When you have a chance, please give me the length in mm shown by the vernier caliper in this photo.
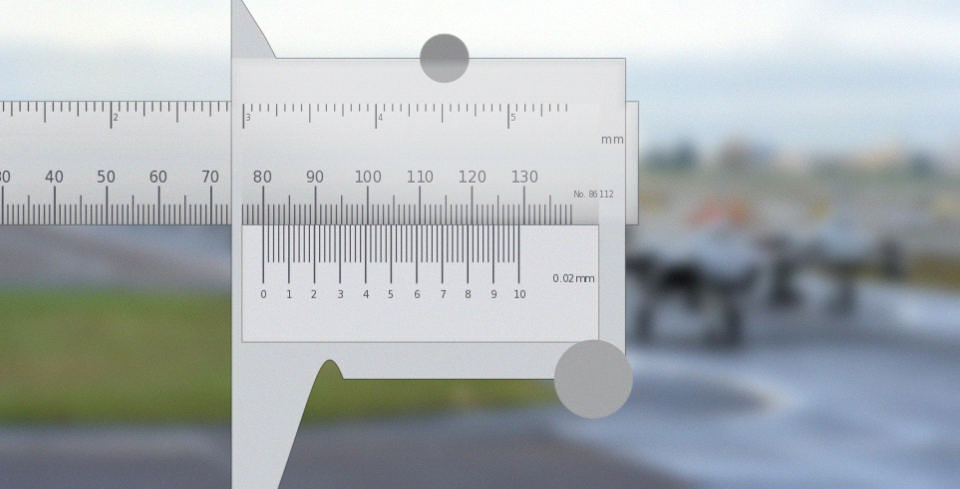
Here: 80.0 mm
